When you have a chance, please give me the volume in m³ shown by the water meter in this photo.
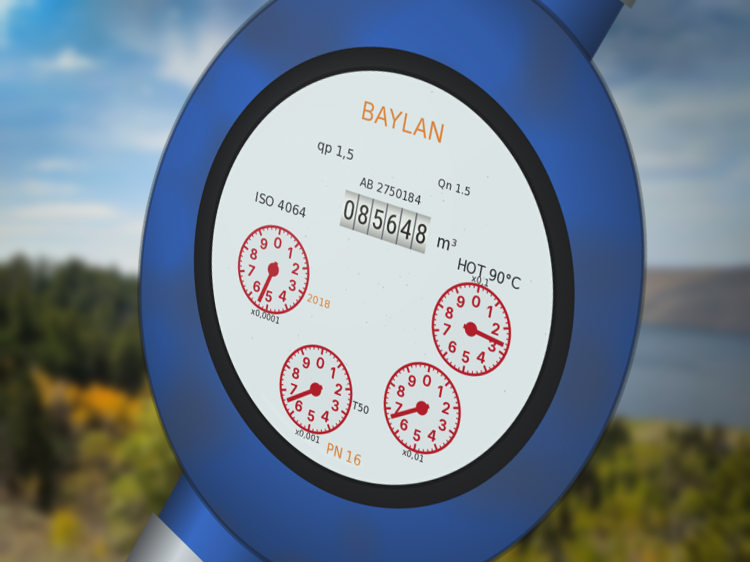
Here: 85648.2665 m³
